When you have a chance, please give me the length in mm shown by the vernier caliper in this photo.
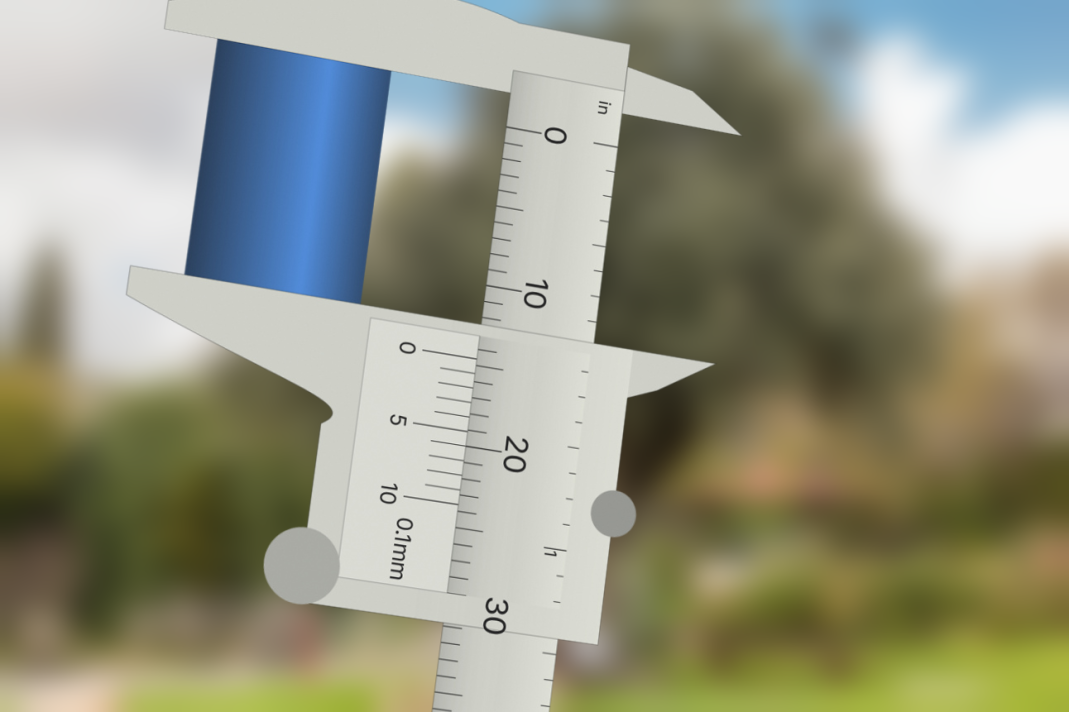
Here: 14.6 mm
